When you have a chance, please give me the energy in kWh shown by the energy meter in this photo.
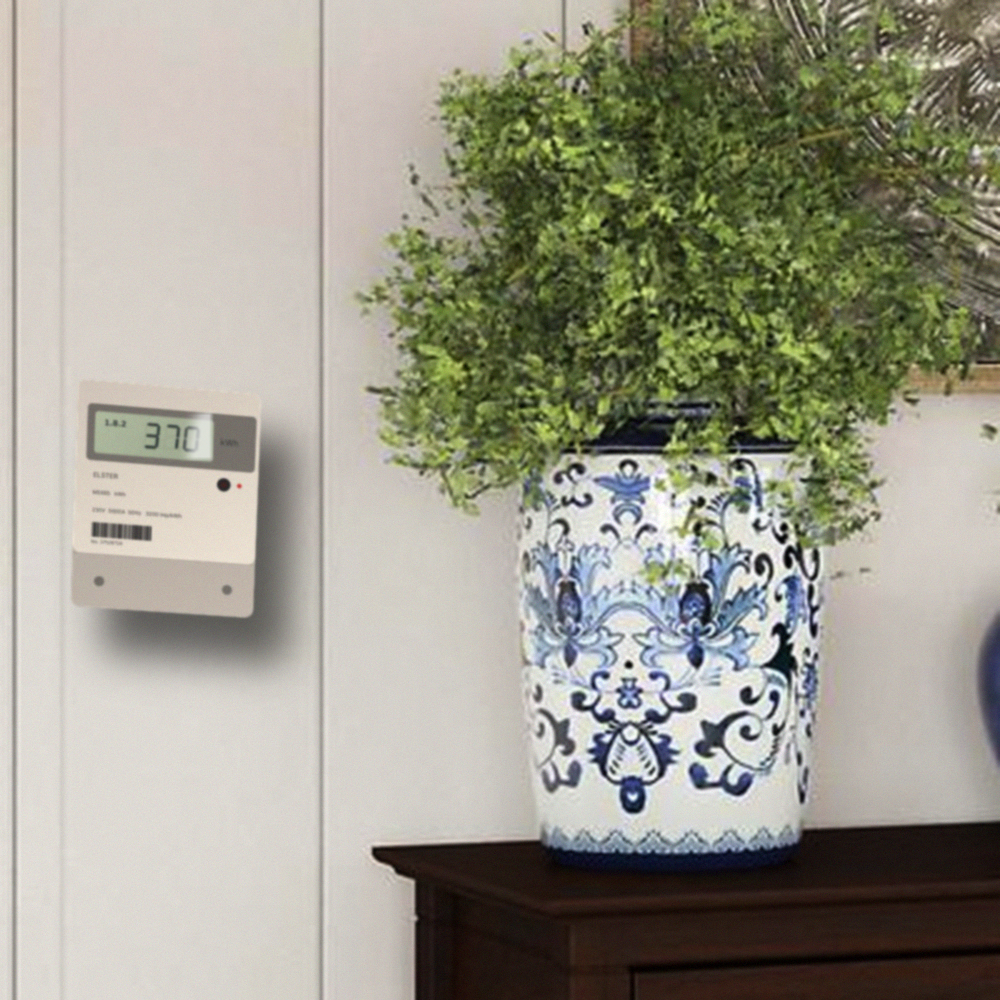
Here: 370 kWh
